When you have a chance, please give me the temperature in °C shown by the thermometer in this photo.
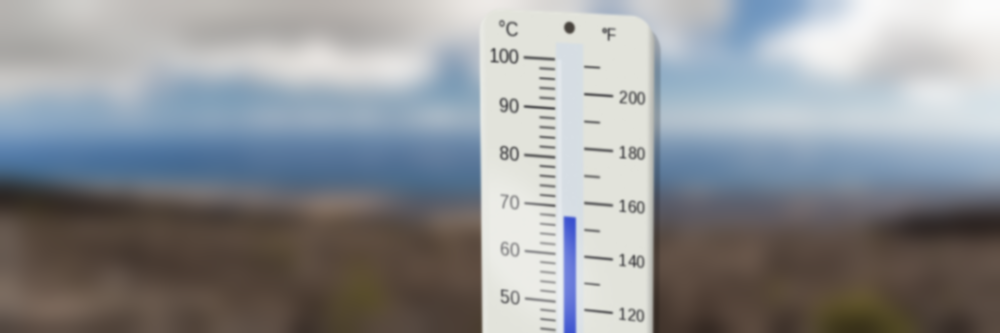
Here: 68 °C
